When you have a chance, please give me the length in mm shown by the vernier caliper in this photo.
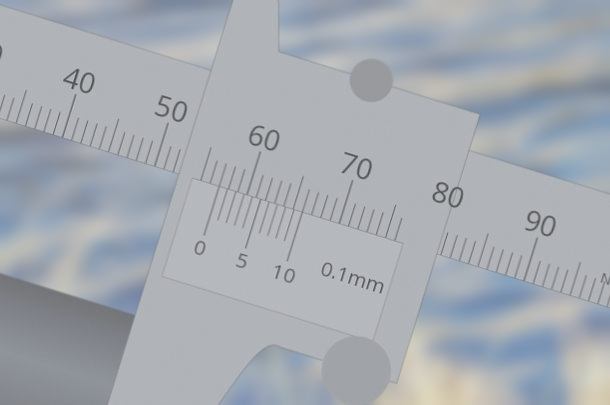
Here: 57.0 mm
